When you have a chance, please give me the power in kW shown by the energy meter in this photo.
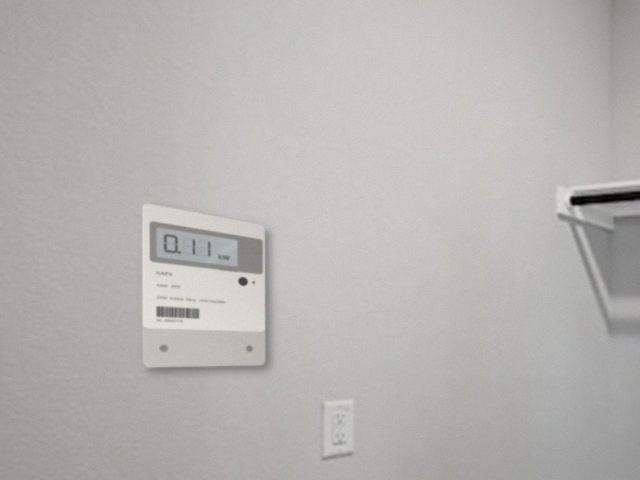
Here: 0.11 kW
